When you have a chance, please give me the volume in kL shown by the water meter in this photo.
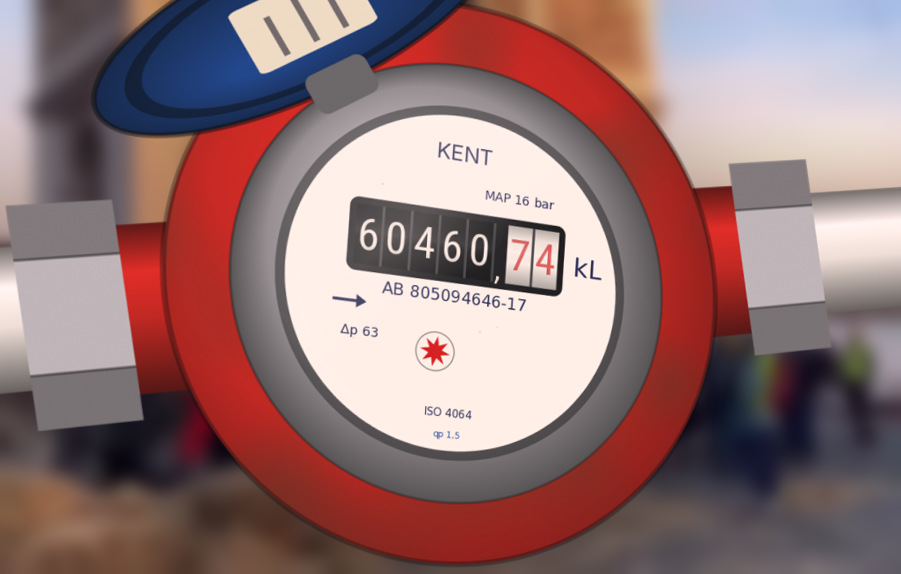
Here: 60460.74 kL
